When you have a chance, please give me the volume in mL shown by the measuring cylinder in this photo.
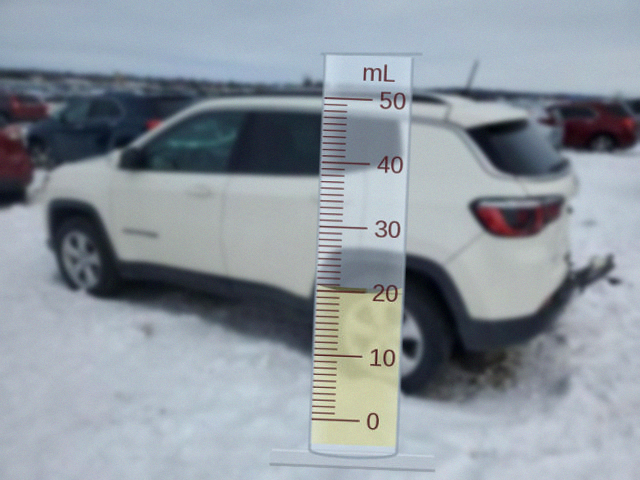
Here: 20 mL
